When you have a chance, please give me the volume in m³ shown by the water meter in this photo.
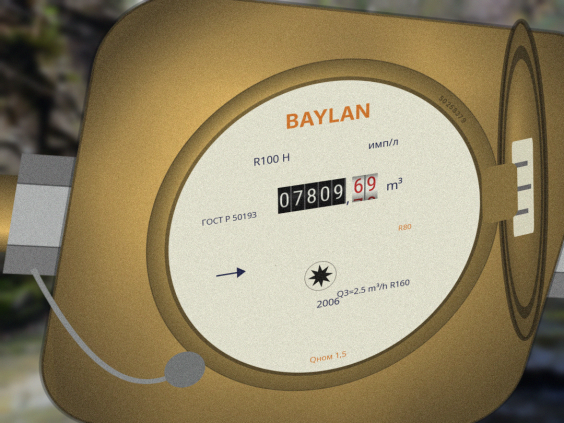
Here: 7809.69 m³
